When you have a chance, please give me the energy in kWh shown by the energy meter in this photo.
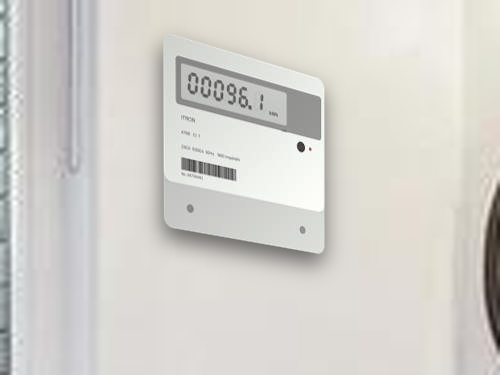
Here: 96.1 kWh
